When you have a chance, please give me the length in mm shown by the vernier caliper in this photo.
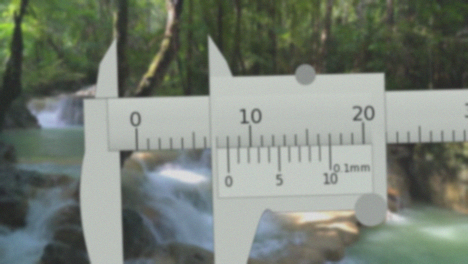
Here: 8.0 mm
